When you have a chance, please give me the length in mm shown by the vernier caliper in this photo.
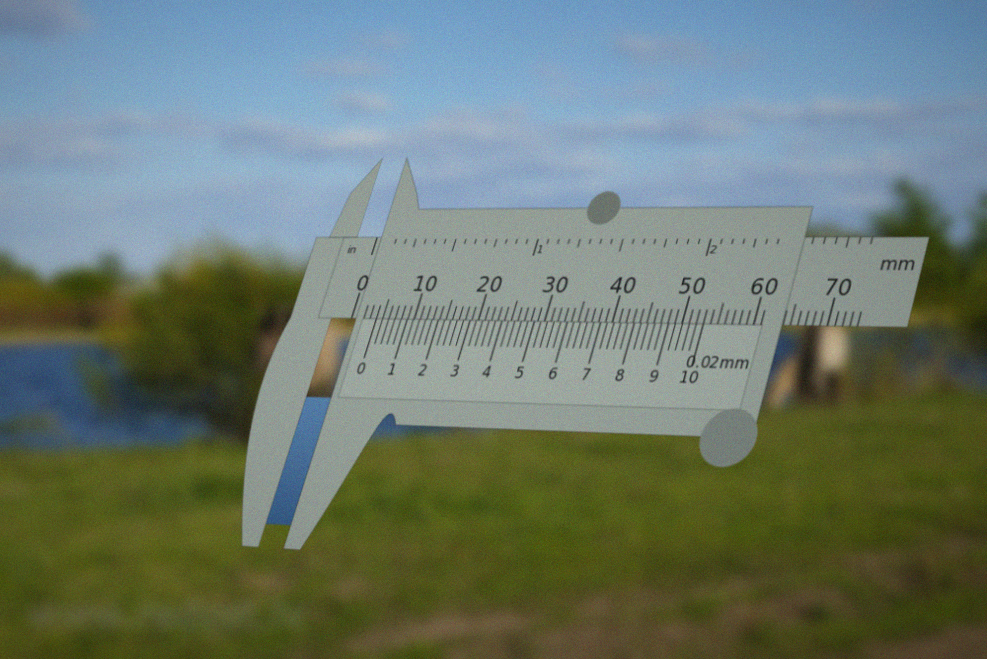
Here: 4.0 mm
